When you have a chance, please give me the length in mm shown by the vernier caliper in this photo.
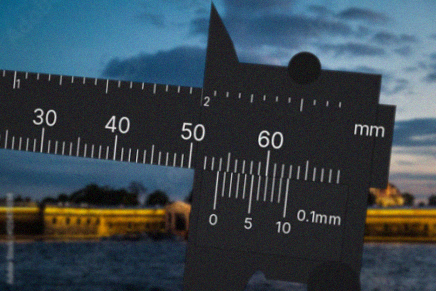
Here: 53.8 mm
